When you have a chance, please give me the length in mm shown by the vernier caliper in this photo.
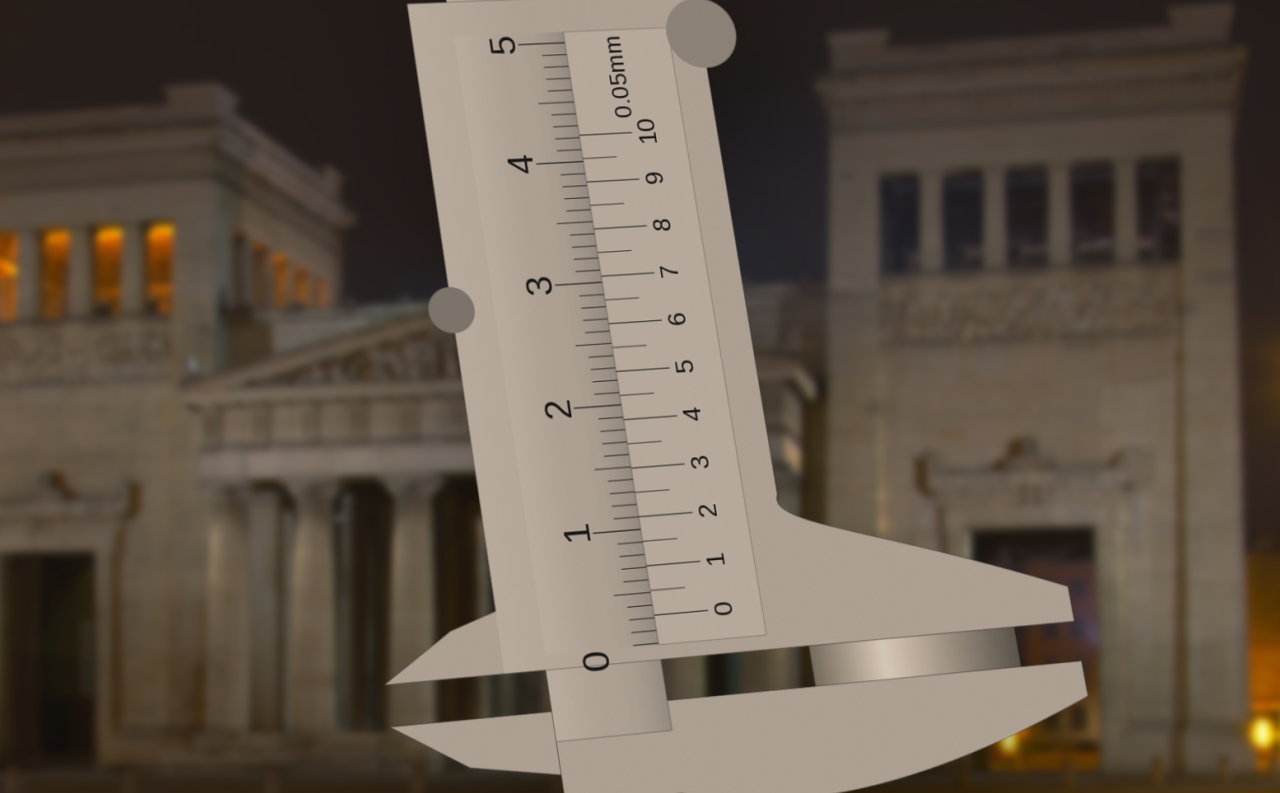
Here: 3.2 mm
